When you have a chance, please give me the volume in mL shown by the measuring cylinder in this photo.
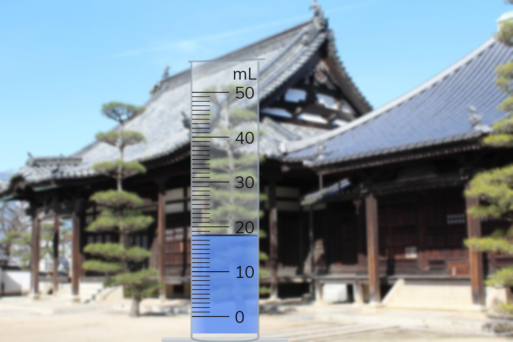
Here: 18 mL
